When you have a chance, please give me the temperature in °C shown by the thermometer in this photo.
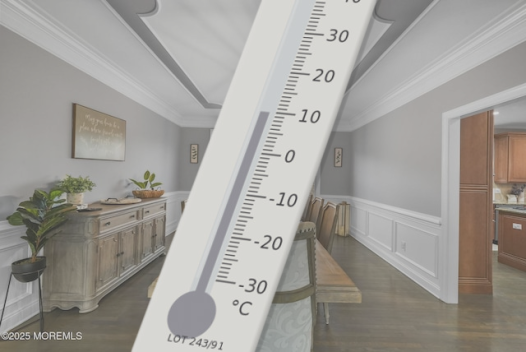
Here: 10 °C
